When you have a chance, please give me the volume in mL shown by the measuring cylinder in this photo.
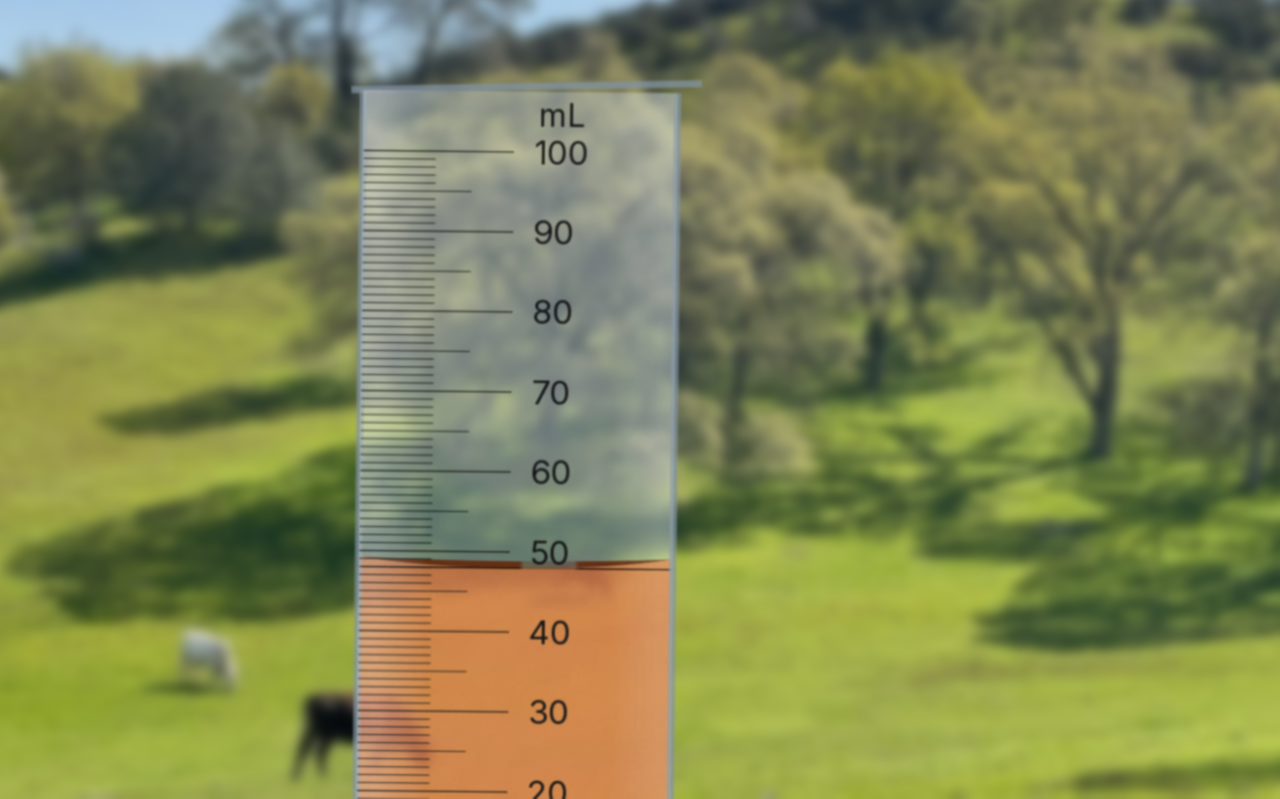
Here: 48 mL
